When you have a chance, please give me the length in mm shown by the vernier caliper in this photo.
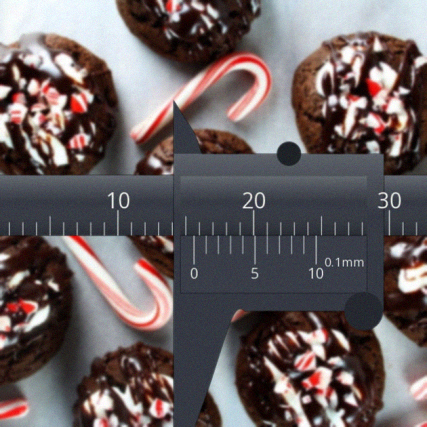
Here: 15.6 mm
